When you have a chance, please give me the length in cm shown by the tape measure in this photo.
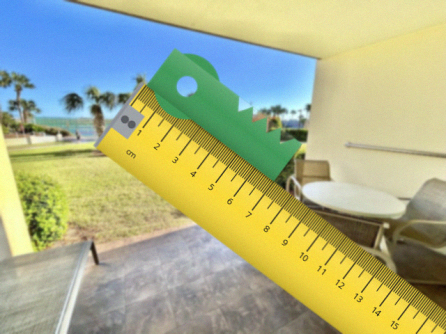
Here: 7 cm
